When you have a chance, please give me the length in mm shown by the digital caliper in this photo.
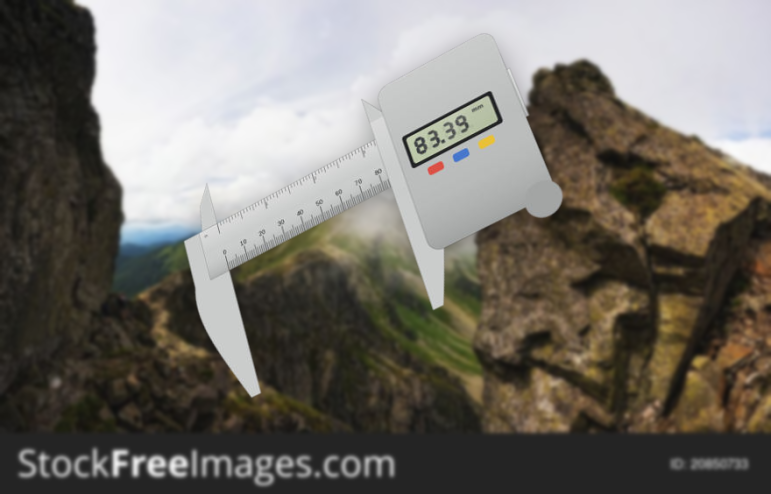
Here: 83.39 mm
